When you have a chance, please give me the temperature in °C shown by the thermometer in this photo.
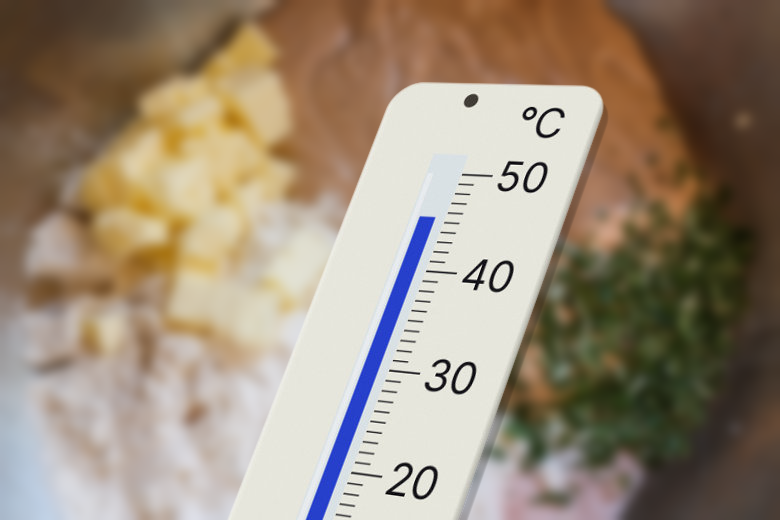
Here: 45.5 °C
